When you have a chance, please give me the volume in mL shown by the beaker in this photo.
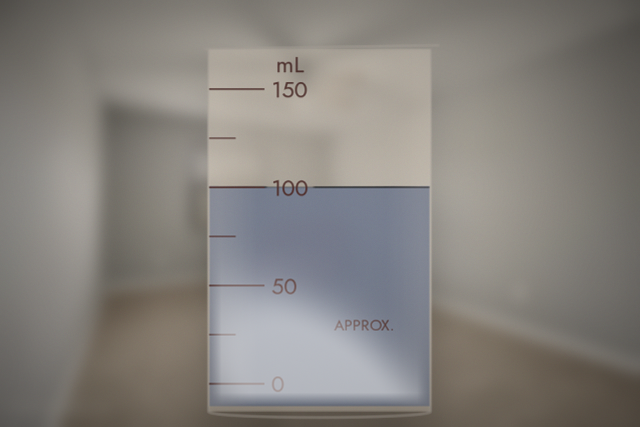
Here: 100 mL
